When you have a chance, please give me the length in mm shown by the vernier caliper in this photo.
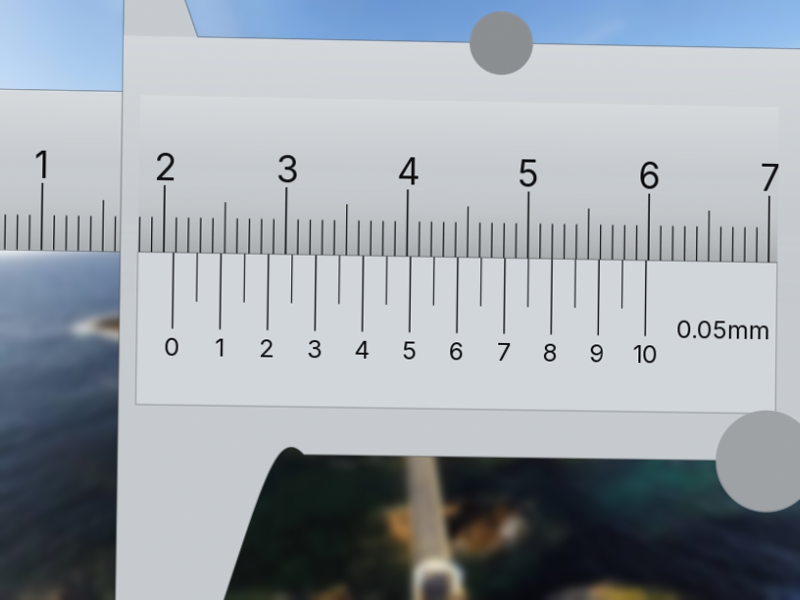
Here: 20.8 mm
